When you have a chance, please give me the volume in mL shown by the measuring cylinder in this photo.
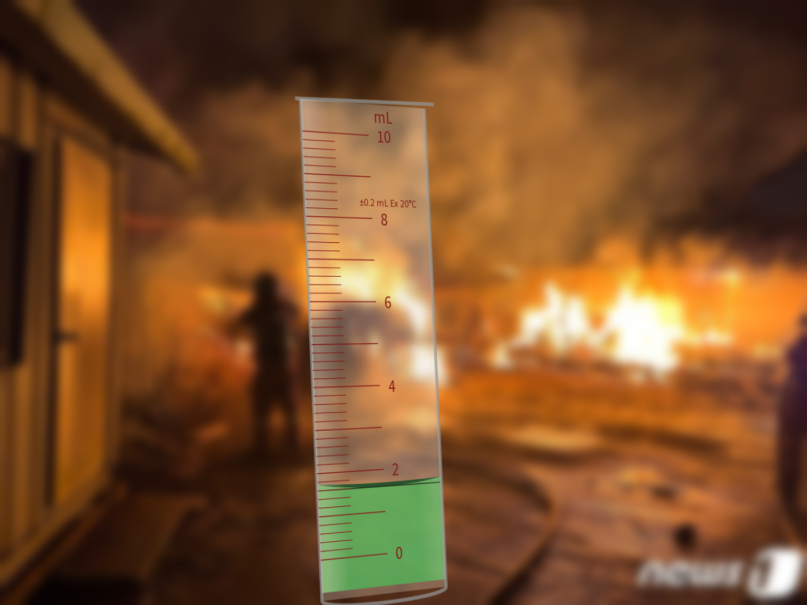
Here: 1.6 mL
